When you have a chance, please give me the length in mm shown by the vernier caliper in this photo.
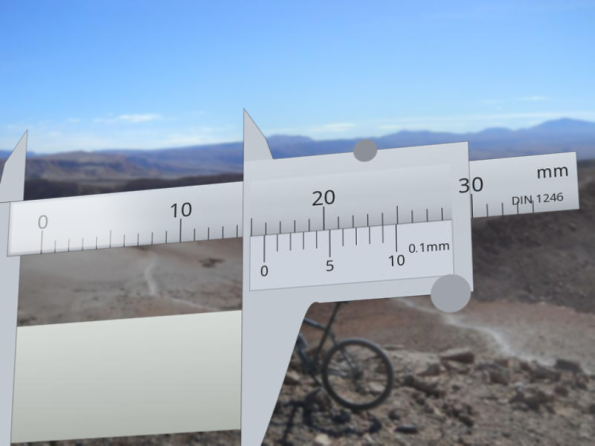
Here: 15.9 mm
